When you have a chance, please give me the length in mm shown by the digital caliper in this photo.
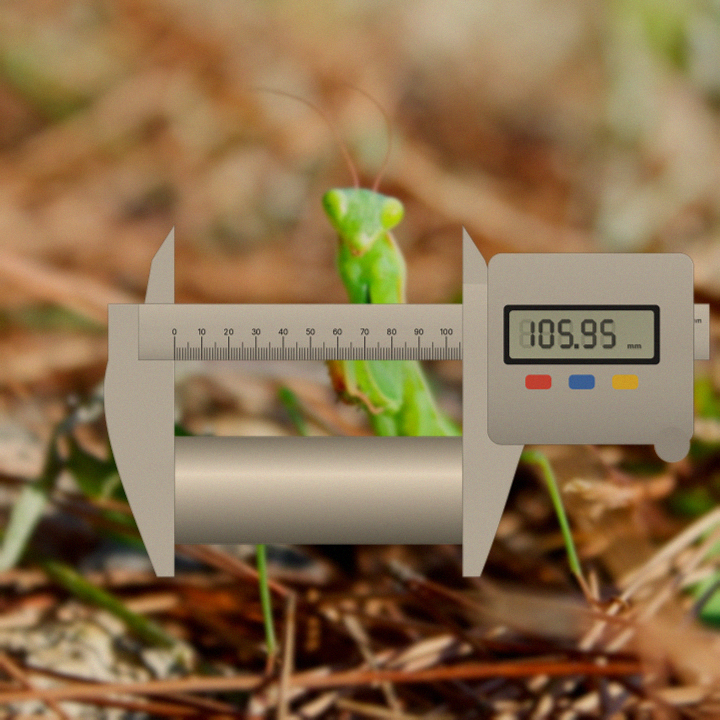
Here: 105.95 mm
